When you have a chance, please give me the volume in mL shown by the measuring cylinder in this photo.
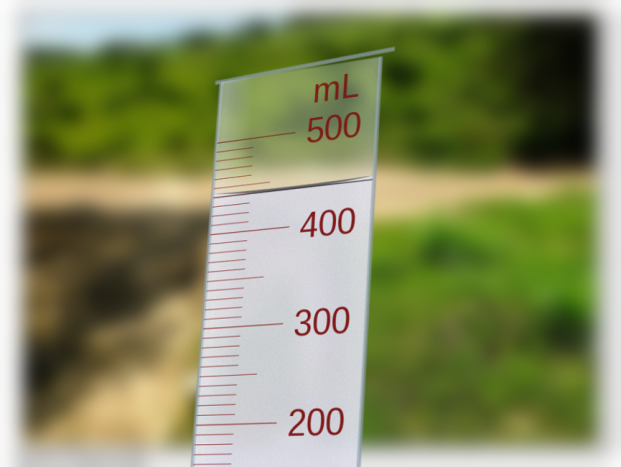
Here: 440 mL
